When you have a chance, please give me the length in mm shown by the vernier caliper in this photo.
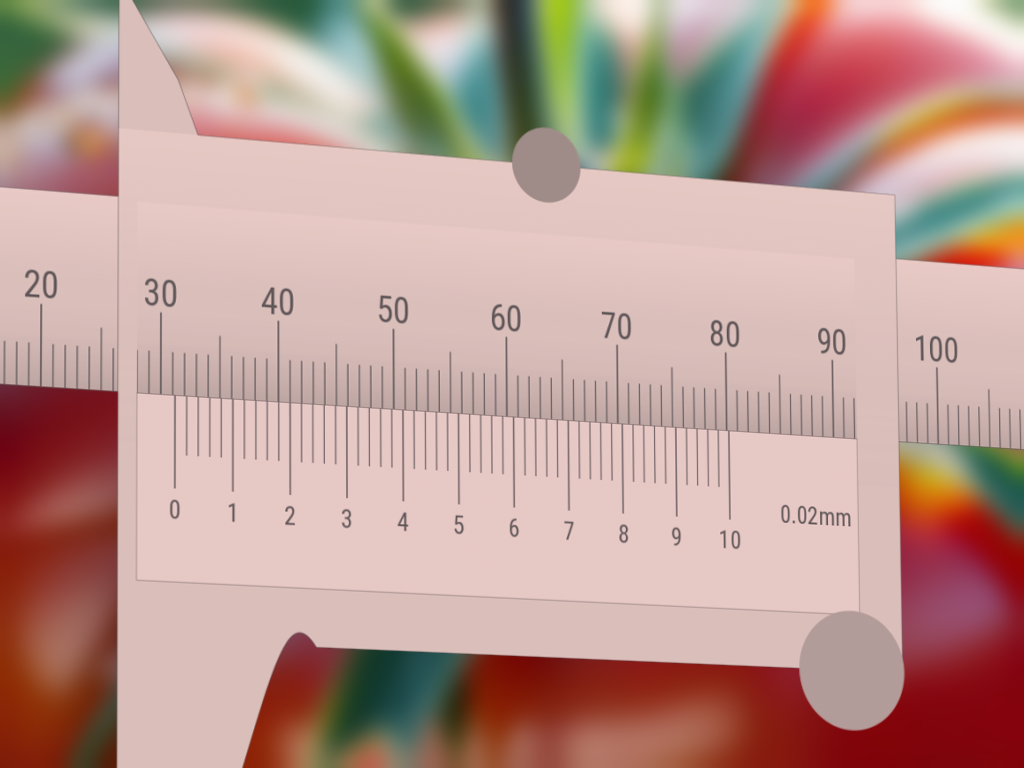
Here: 31.2 mm
